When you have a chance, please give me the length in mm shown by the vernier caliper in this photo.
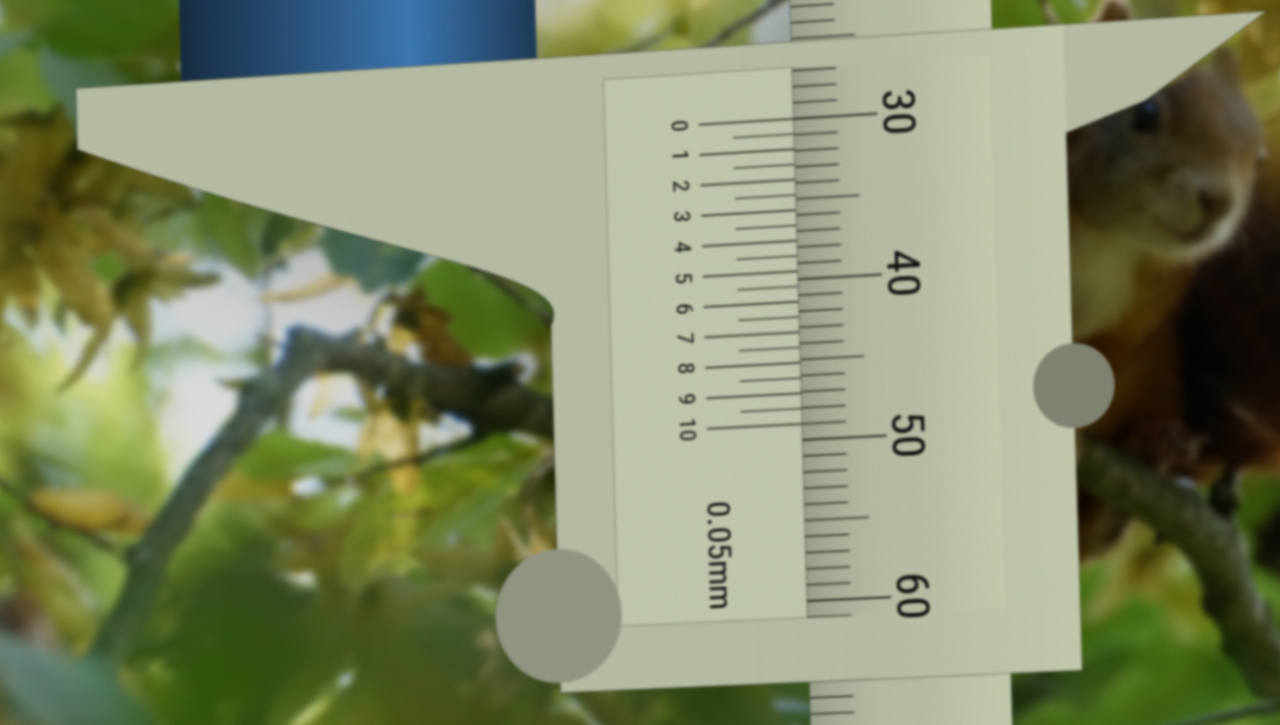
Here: 30.0 mm
